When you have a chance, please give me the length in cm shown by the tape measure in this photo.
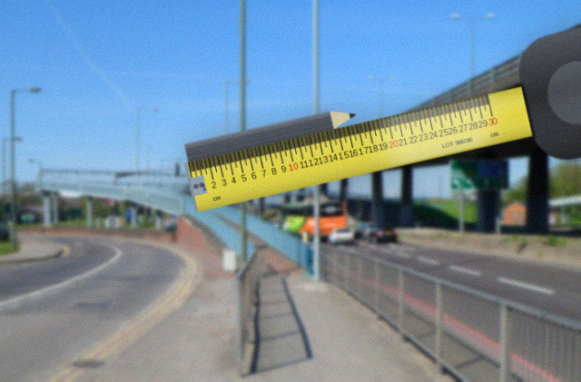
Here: 17 cm
